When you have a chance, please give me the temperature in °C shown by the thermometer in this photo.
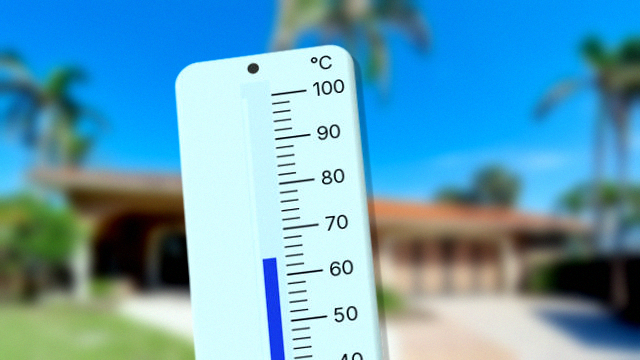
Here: 64 °C
